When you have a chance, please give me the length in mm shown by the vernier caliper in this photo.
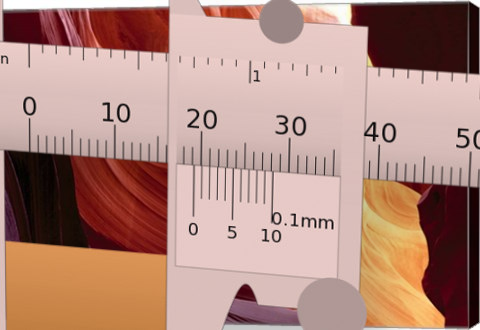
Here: 19.2 mm
